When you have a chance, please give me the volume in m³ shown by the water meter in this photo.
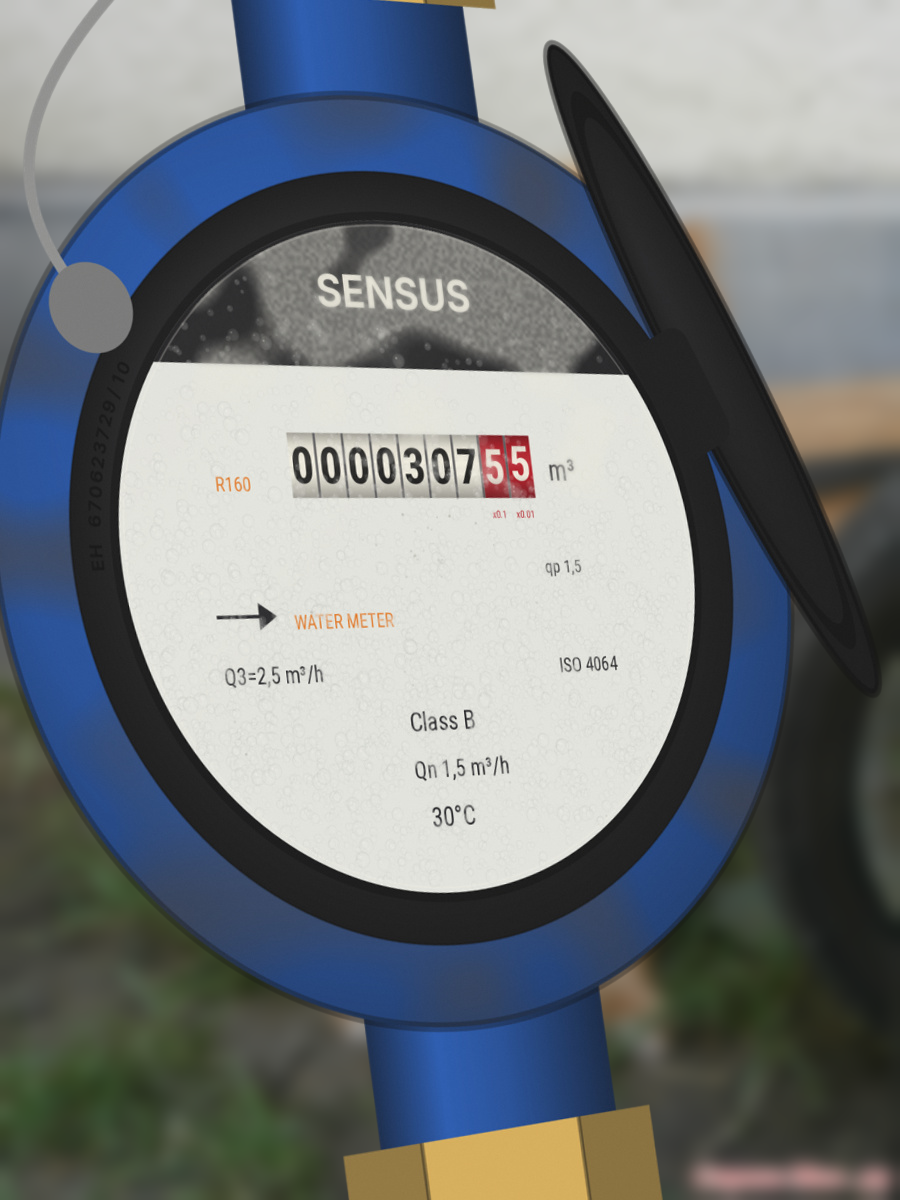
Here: 307.55 m³
